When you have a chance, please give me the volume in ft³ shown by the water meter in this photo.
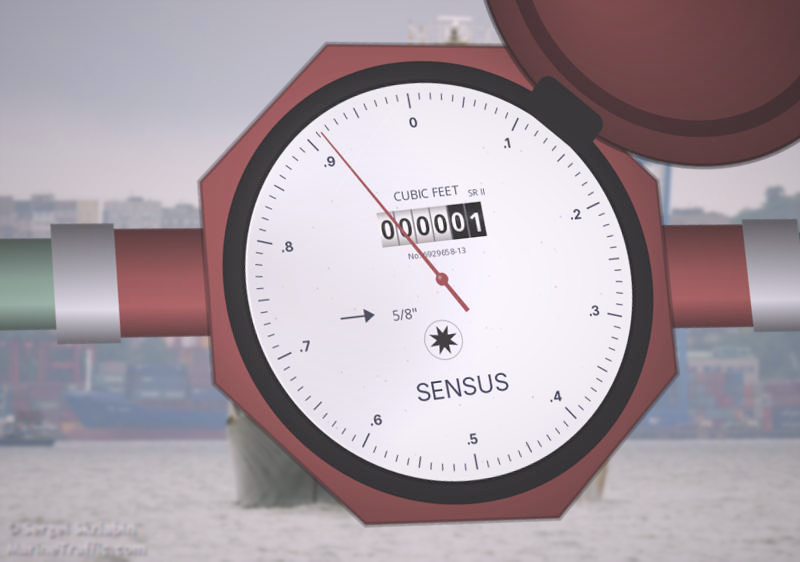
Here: 0.91 ft³
